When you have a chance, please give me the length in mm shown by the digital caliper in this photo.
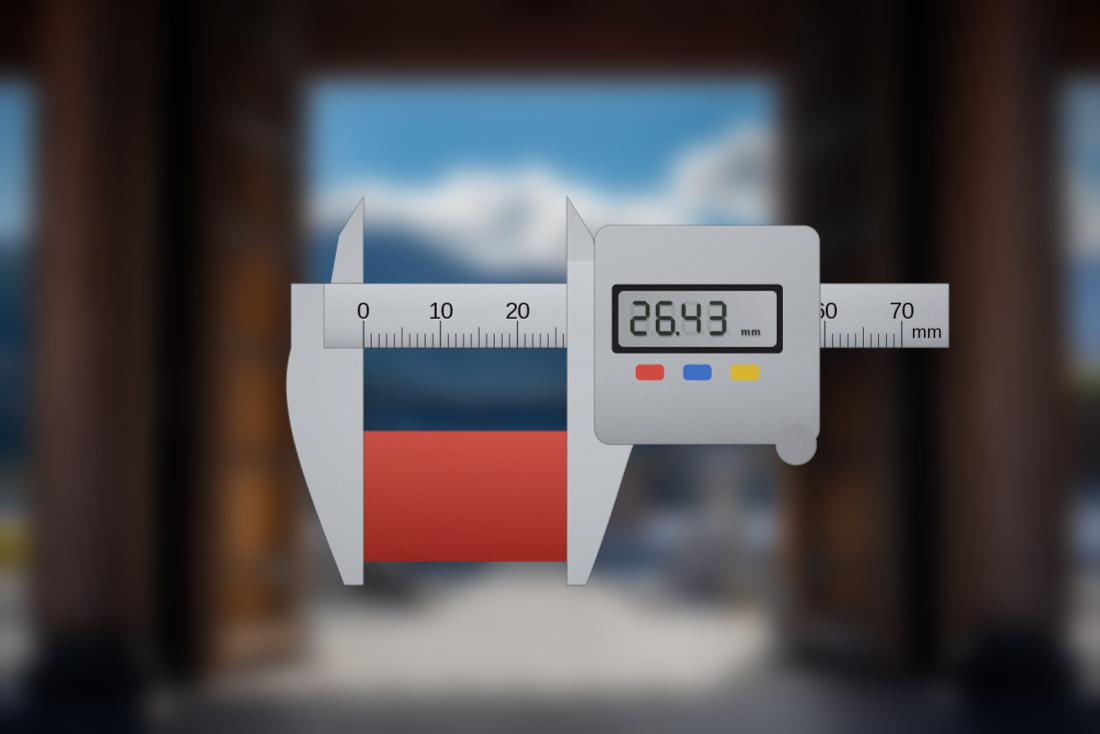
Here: 26.43 mm
